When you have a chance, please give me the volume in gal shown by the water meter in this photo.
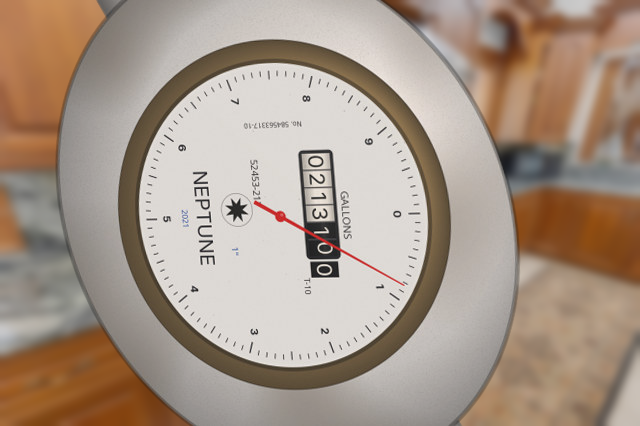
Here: 213100.8 gal
